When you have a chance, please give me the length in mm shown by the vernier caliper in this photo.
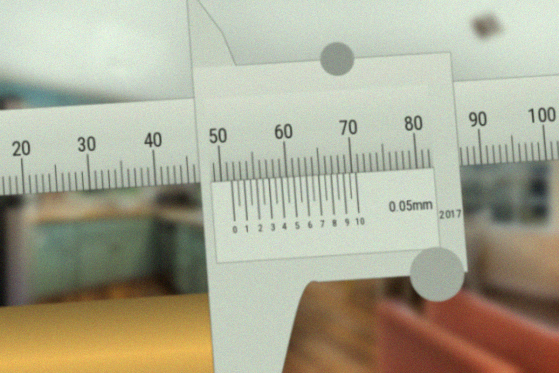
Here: 51.6 mm
